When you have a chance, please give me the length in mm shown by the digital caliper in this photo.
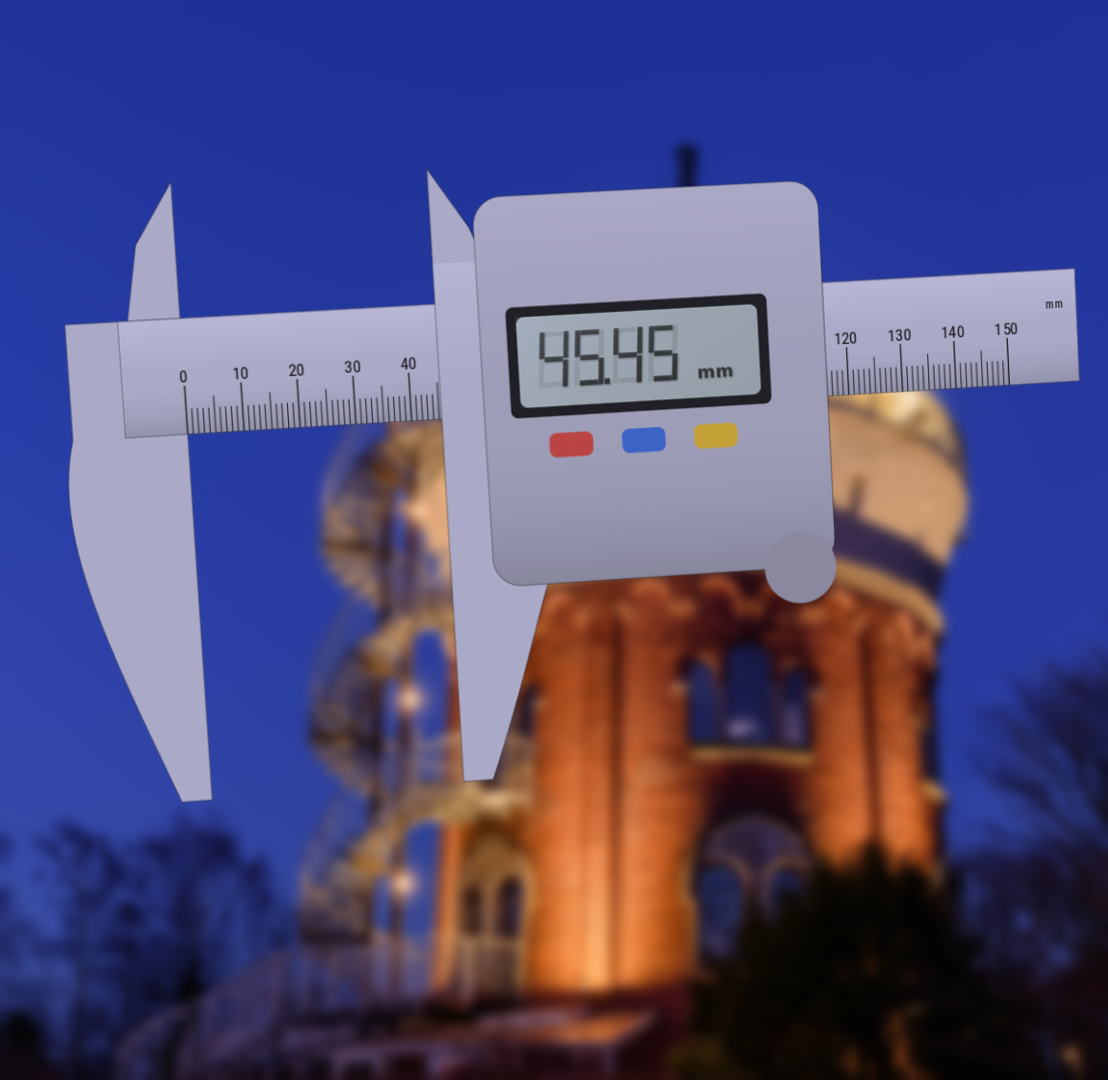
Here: 45.45 mm
